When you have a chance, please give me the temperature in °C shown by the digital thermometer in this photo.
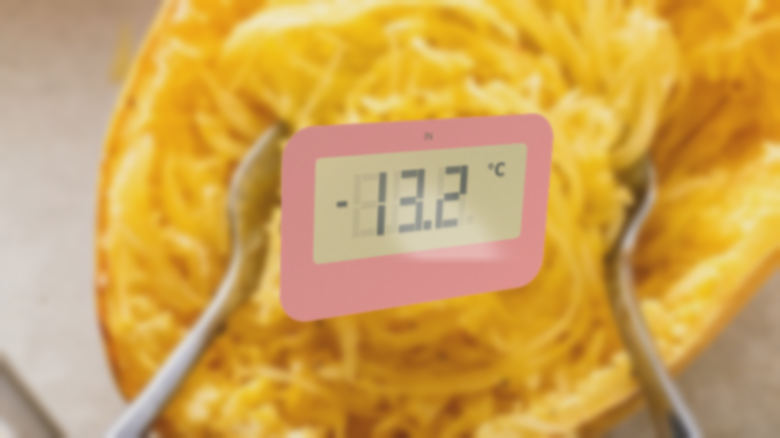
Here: -13.2 °C
